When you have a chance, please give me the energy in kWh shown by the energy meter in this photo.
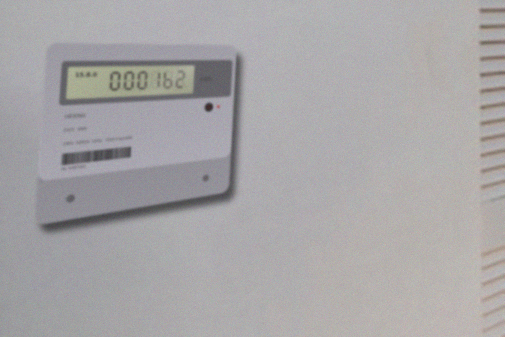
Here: 162 kWh
